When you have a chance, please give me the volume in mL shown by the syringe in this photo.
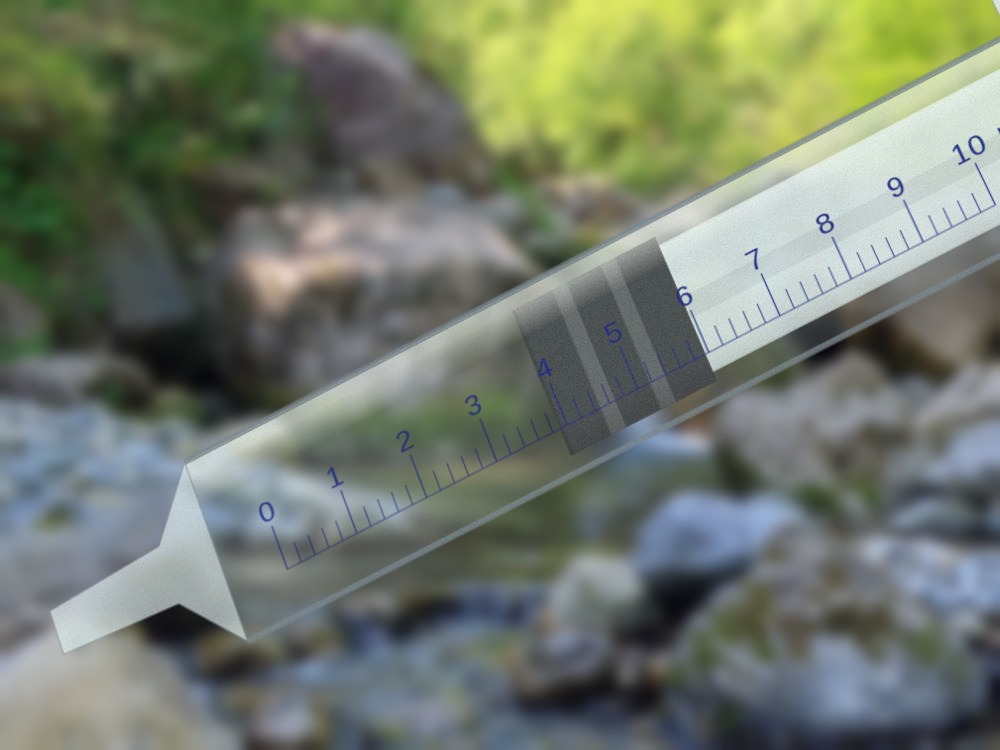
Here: 3.9 mL
